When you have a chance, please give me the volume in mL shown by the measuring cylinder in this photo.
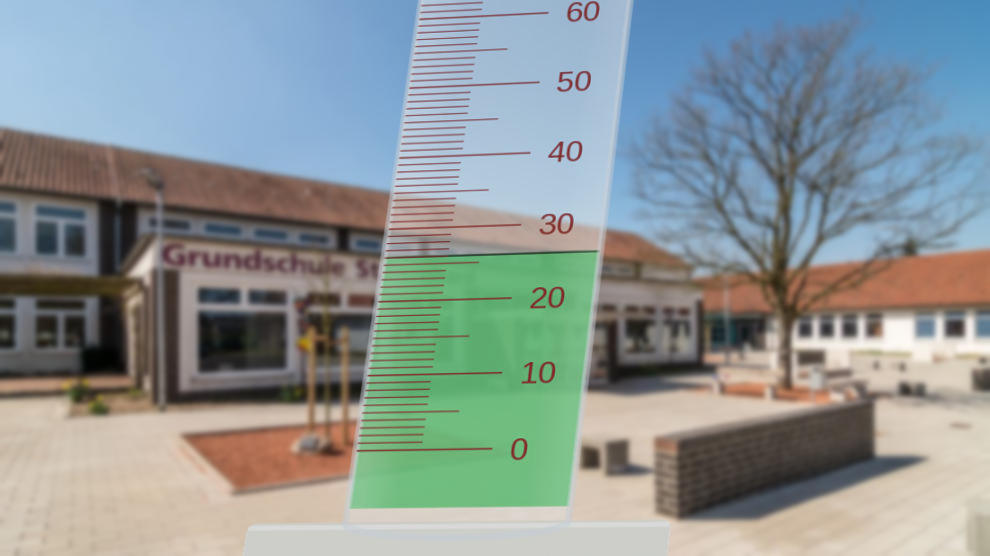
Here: 26 mL
